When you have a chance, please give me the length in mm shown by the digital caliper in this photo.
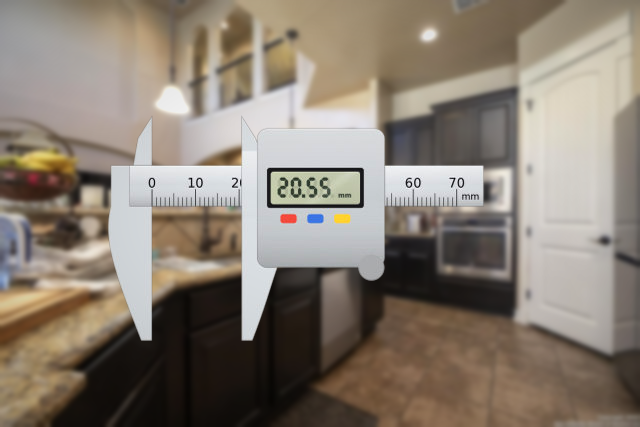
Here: 20.55 mm
